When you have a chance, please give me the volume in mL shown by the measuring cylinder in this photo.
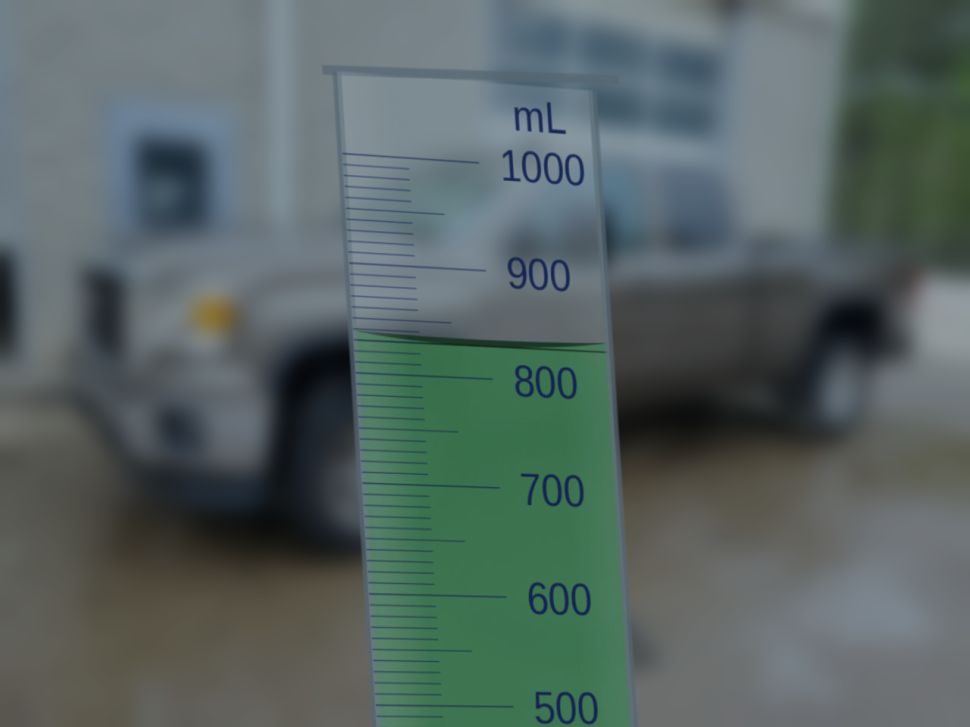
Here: 830 mL
